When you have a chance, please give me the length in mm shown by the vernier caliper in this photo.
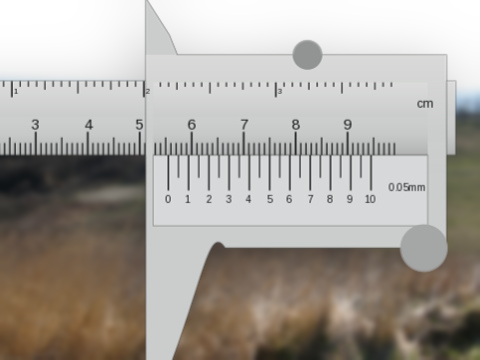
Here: 55.5 mm
